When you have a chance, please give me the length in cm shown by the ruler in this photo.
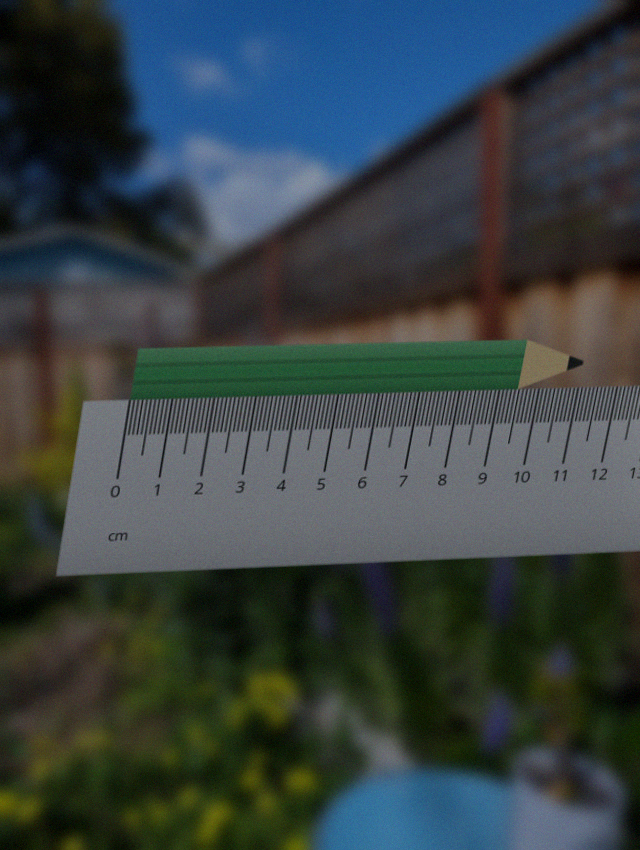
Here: 11 cm
